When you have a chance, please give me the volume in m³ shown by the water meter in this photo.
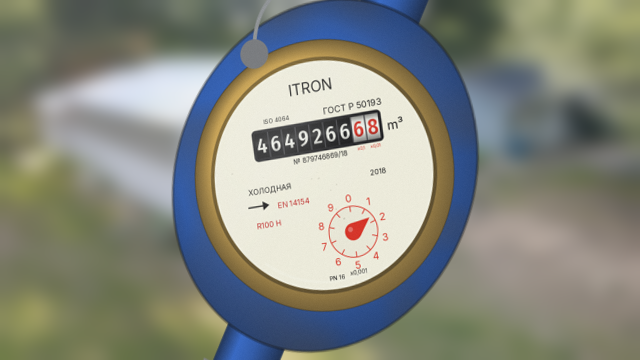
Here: 4649266.681 m³
